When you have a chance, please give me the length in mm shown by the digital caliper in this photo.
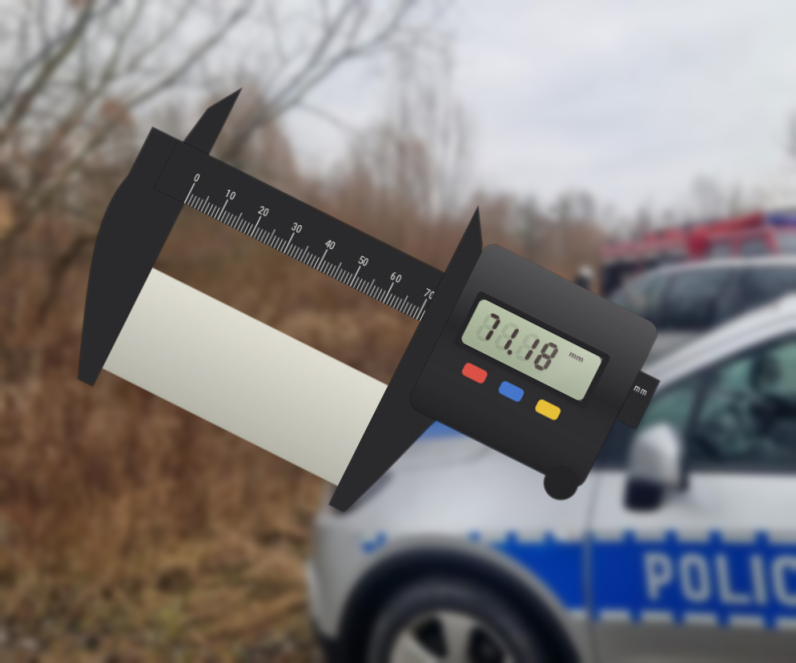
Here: 71.18 mm
